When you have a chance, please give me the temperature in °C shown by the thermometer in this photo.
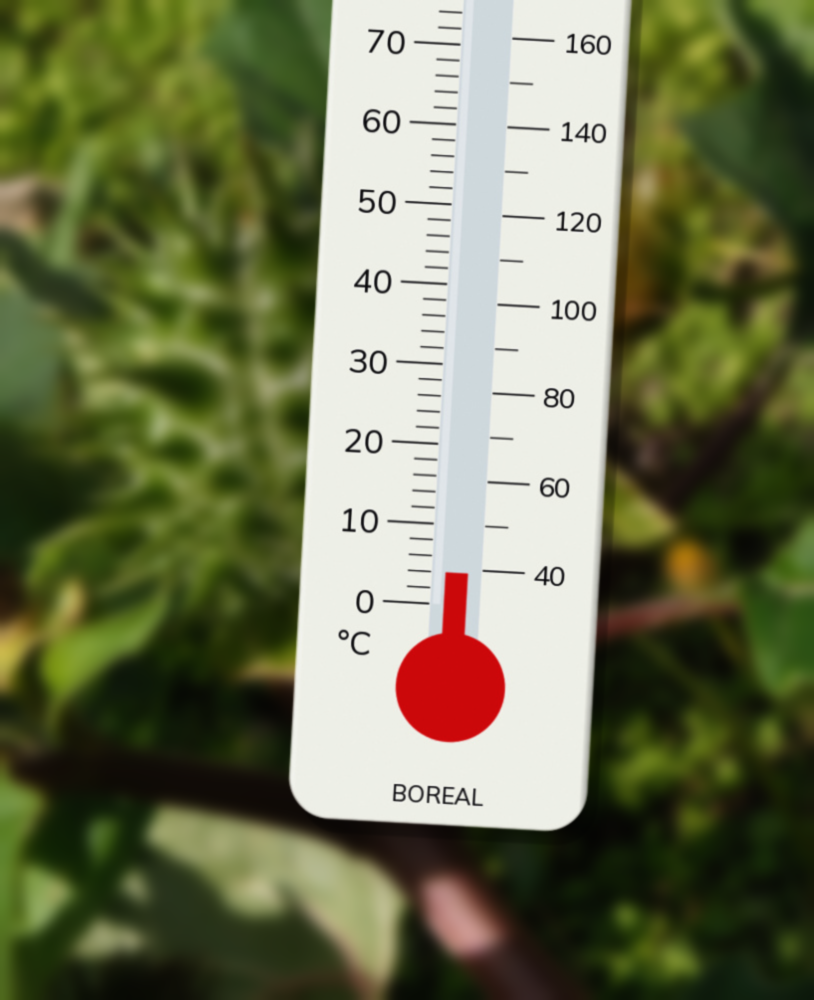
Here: 4 °C
